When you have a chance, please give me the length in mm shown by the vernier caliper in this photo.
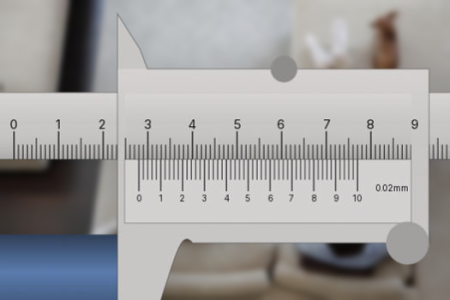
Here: 28.0 mm
